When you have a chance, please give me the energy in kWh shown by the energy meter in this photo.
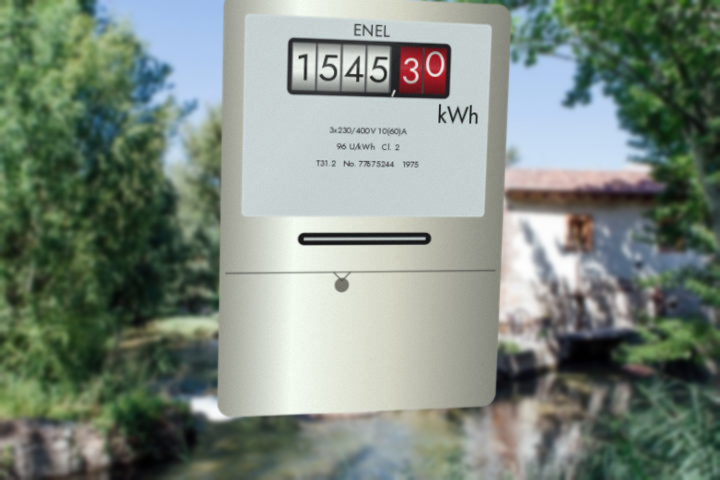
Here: 1545.30 kWh
